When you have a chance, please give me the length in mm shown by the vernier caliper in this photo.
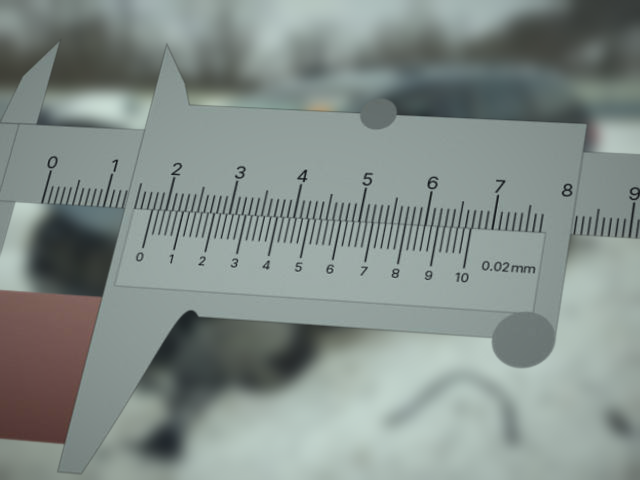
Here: 17.8 mm
